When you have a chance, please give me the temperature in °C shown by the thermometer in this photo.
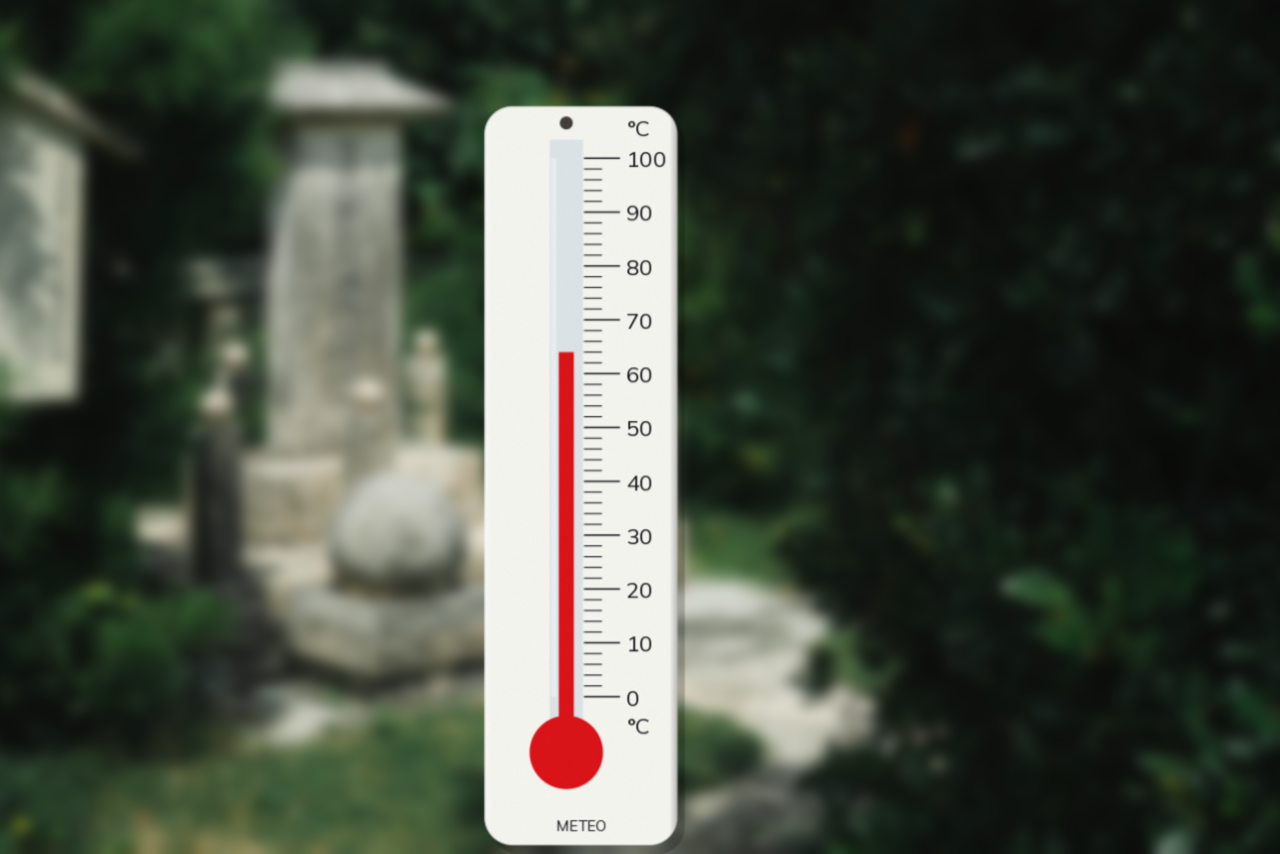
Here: 64 °C
